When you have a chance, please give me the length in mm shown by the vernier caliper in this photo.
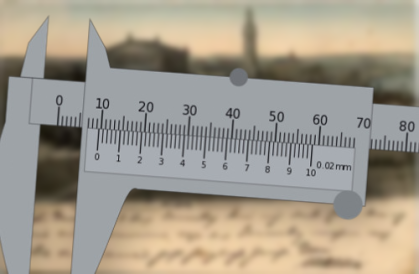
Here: 9.5 mm
